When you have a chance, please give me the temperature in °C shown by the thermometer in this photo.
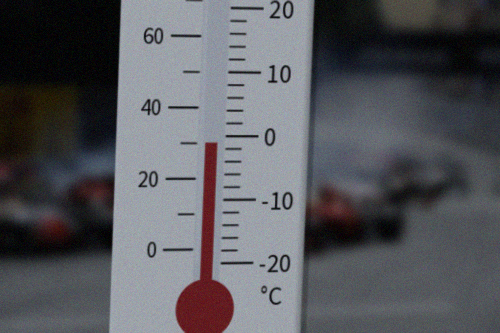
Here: -1 °C
